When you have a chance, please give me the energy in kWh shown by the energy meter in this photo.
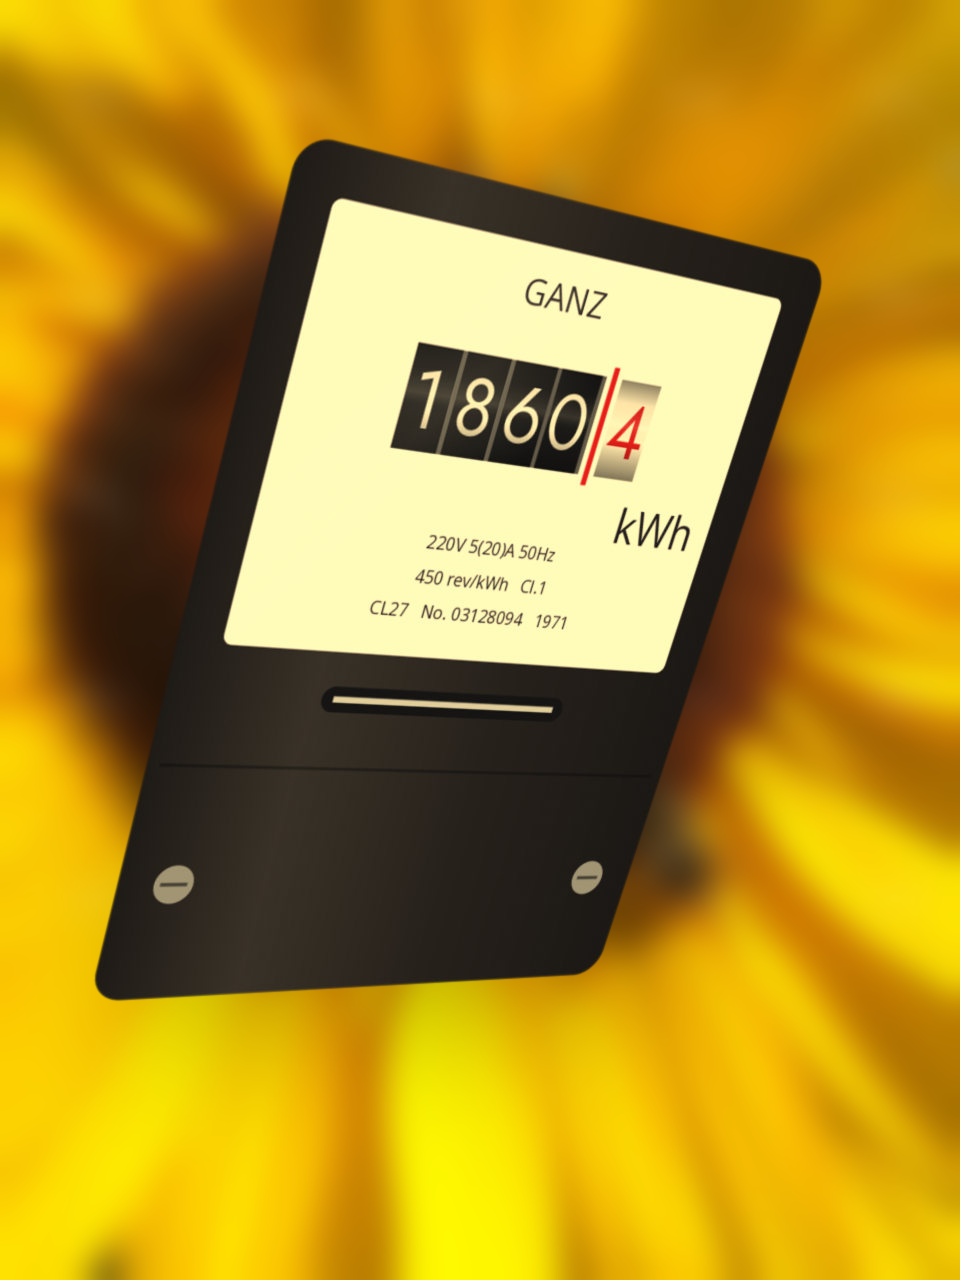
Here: 1860.4 kWh
